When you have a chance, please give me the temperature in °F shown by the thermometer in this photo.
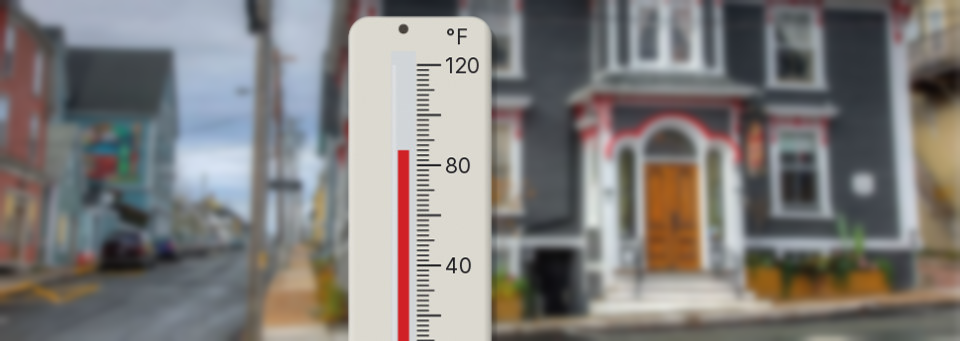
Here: 86 °F
